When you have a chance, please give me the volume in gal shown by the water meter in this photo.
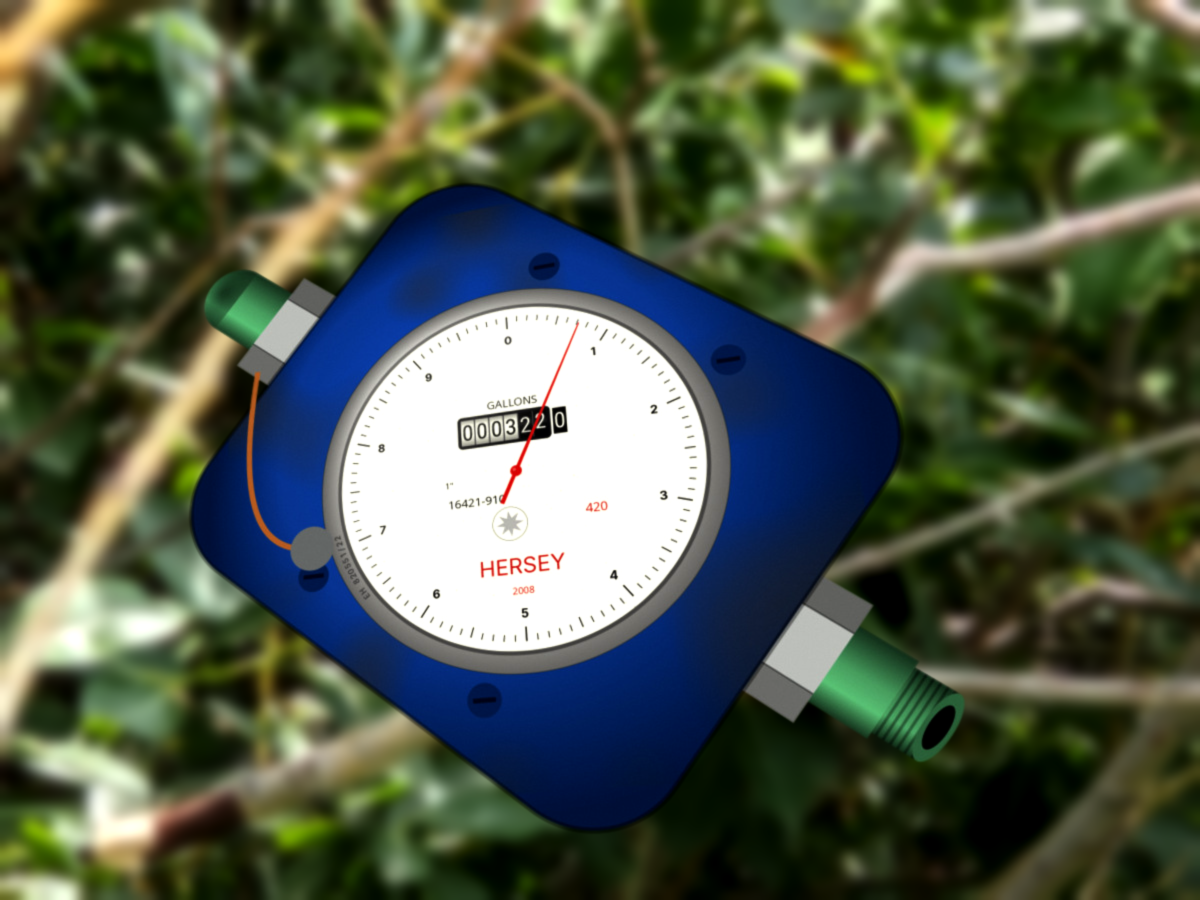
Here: 3220.7 gal
